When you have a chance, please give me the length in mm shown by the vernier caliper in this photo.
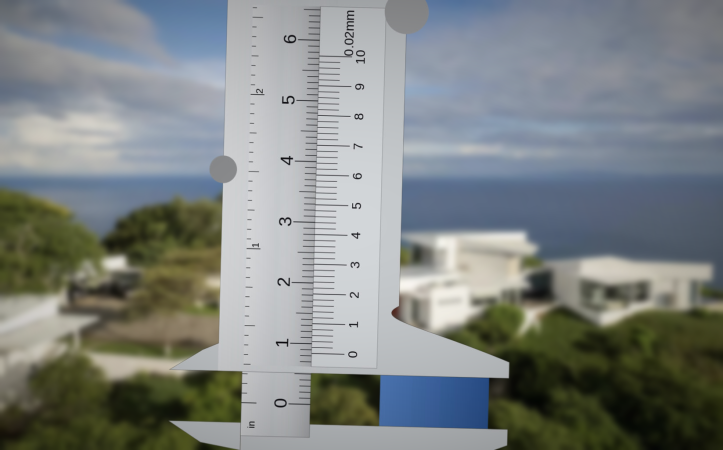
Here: 8.4 mm
